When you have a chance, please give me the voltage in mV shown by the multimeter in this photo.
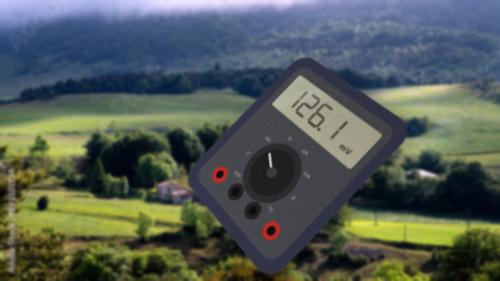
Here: 126.1 mV
